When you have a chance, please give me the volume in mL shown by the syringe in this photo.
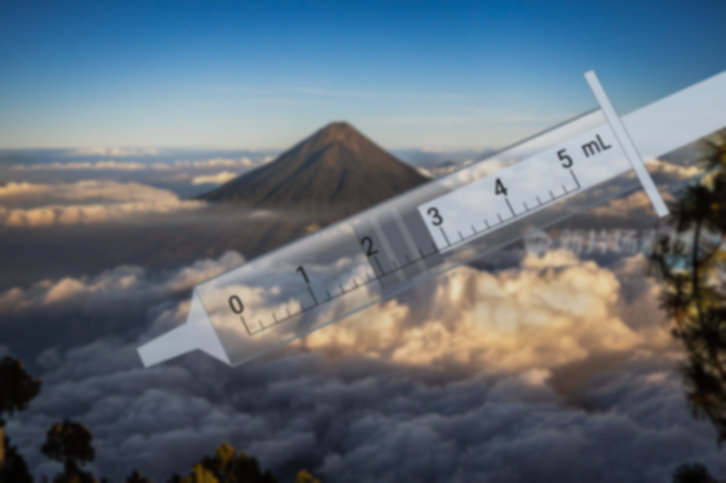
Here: 1.9 mL
